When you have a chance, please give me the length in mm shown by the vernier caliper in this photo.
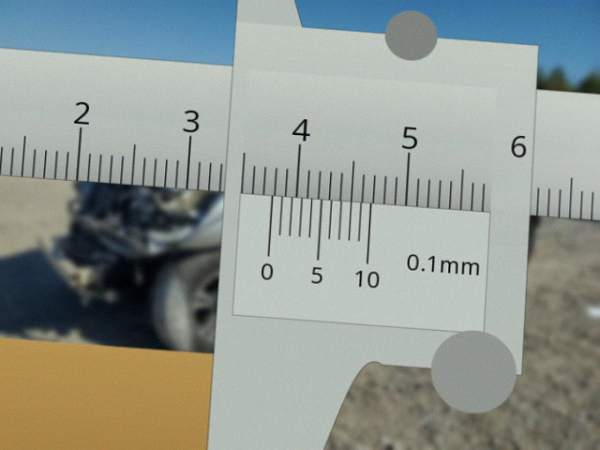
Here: 37.8 mm
